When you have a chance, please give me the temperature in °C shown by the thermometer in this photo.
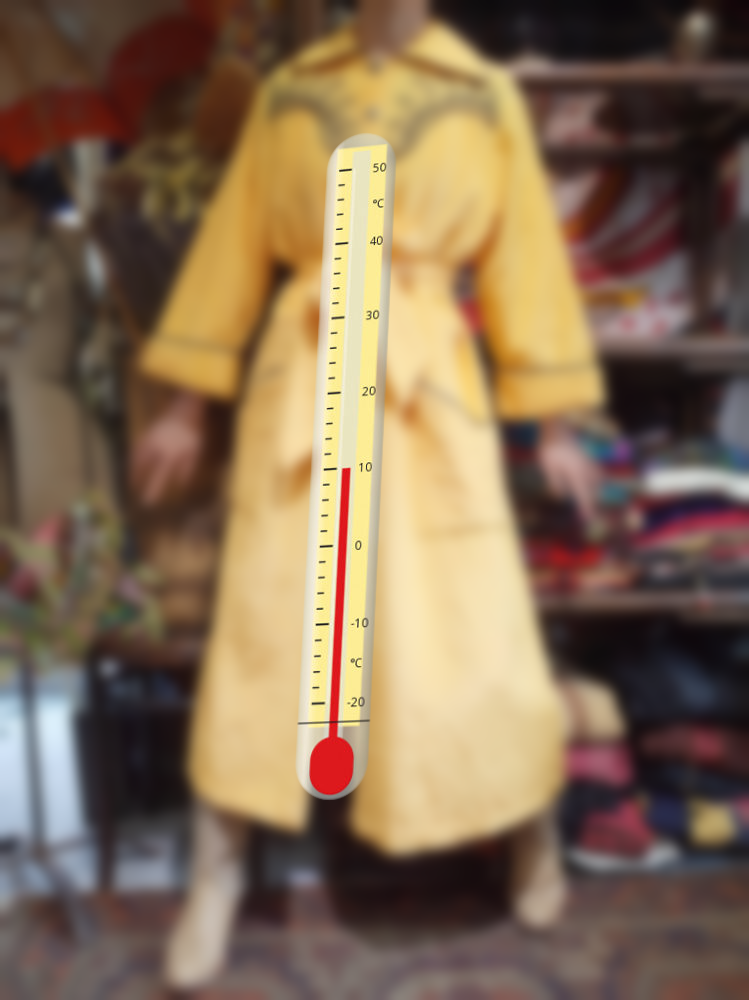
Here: 10 °C
